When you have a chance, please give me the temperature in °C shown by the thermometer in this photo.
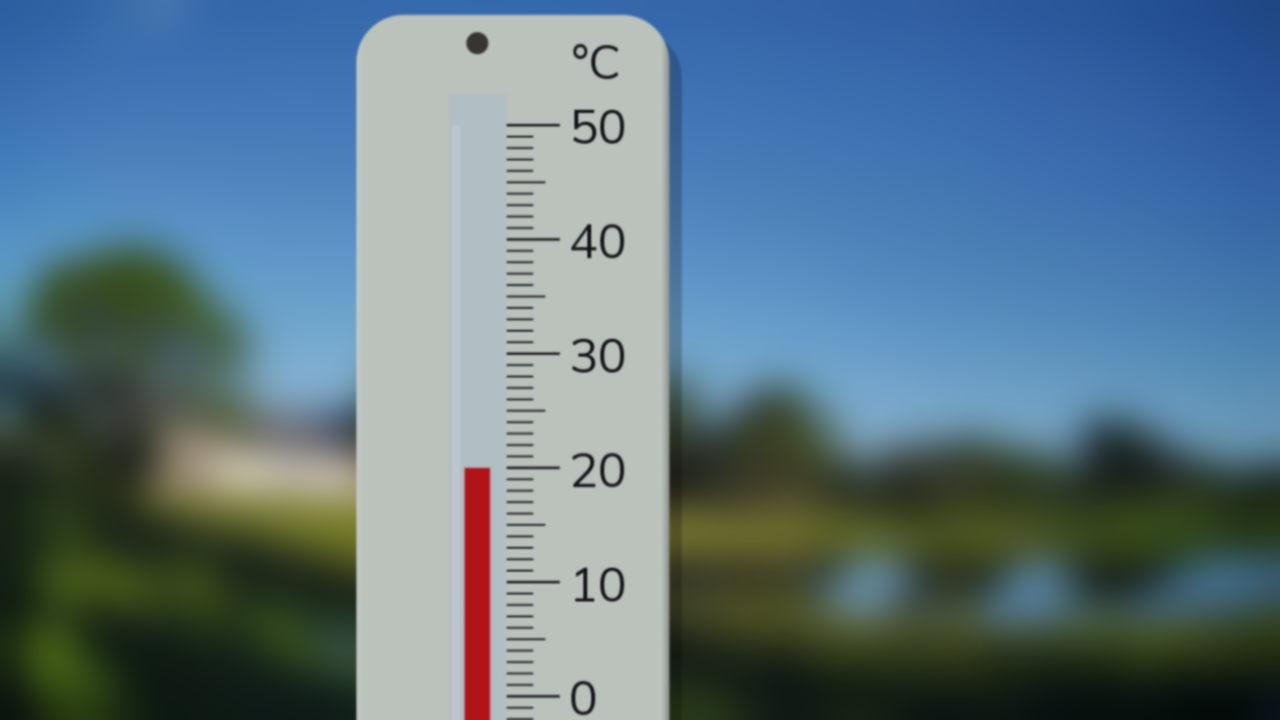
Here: 20 °C
